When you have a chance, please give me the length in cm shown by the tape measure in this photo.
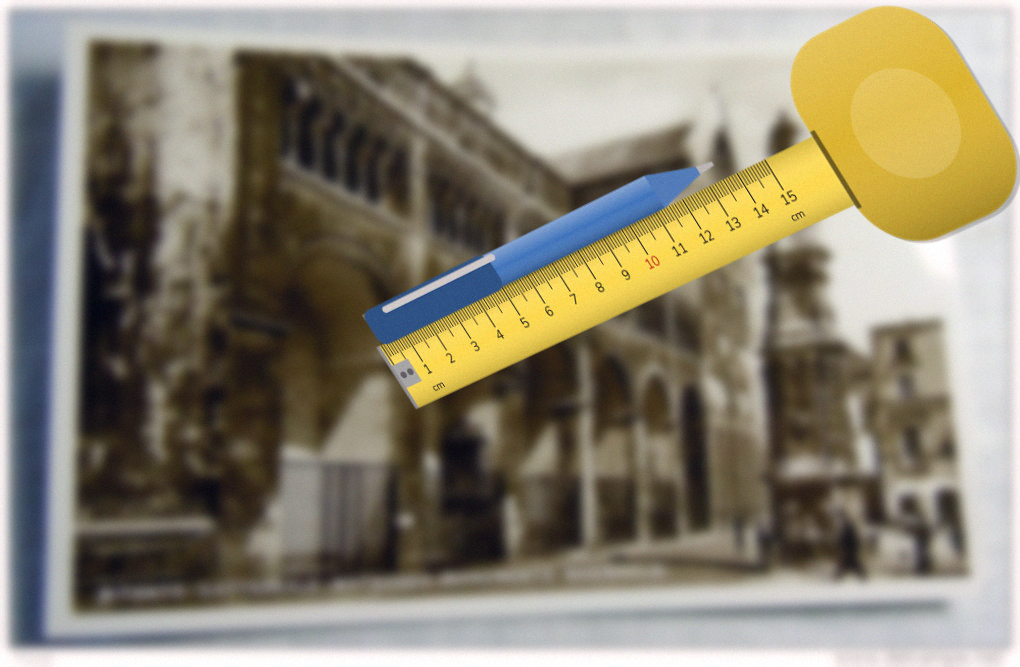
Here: 13.5 cm
